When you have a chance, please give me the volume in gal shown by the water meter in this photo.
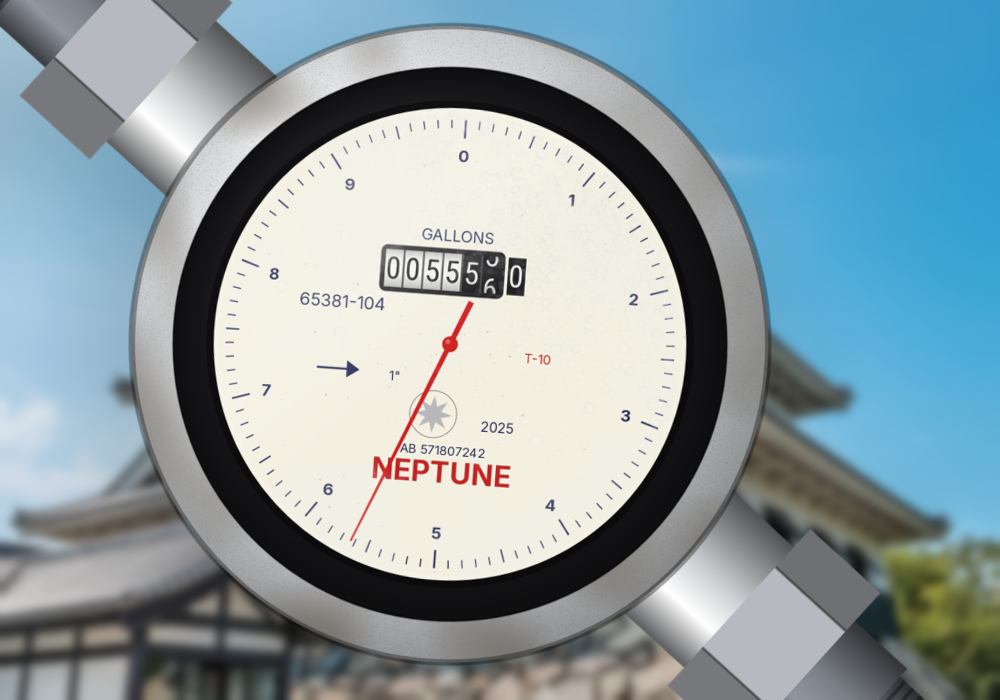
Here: 55555.6 gal
